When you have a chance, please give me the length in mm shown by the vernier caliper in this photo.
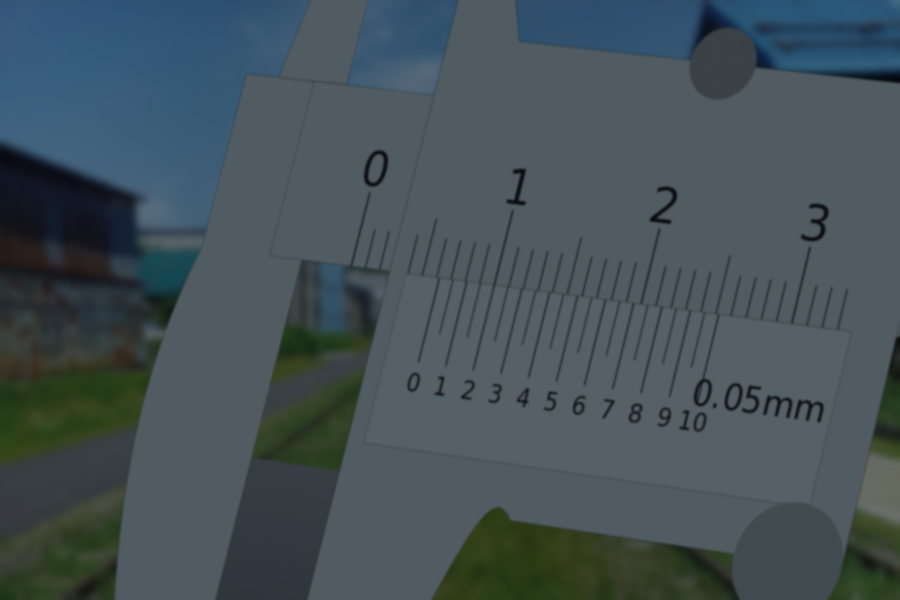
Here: 6.2 mm
